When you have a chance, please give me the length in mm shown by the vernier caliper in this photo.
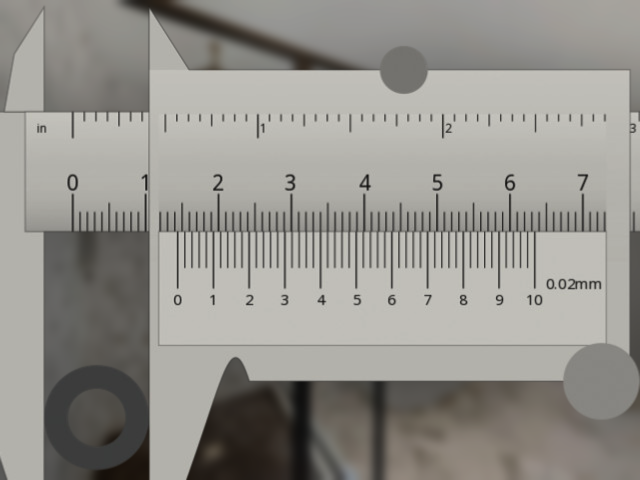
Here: 14.4 mm
